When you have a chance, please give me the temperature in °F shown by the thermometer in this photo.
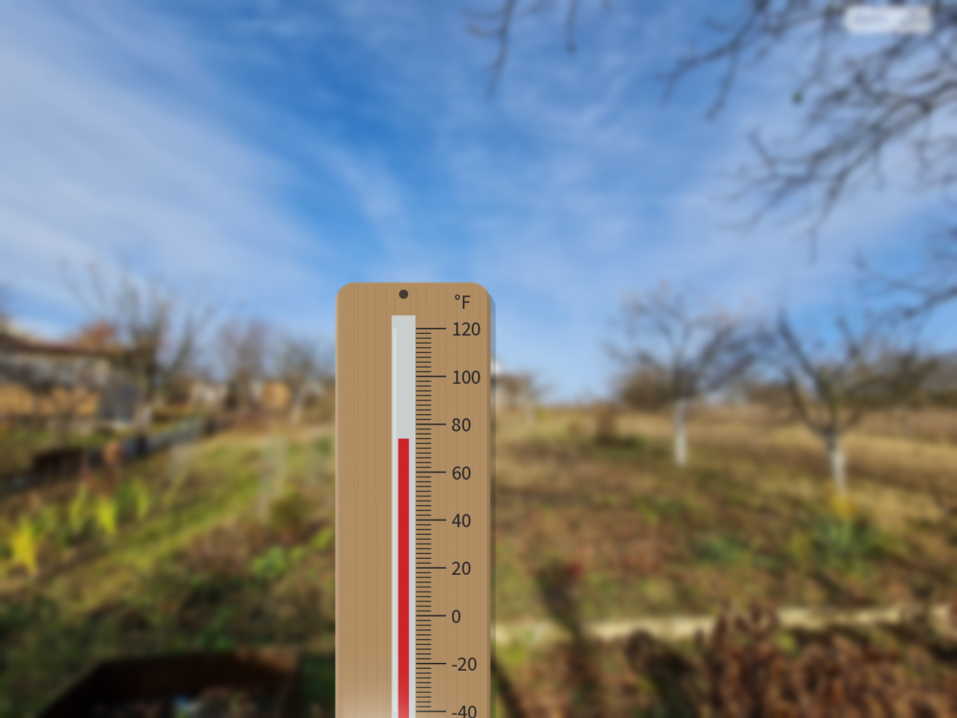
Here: 74 °F
